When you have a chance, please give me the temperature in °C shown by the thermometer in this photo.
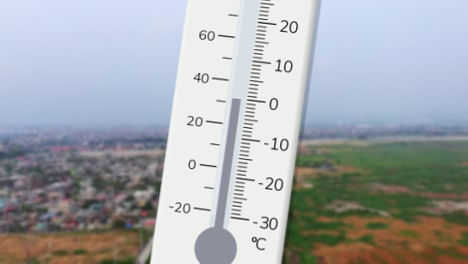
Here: 0 °C
